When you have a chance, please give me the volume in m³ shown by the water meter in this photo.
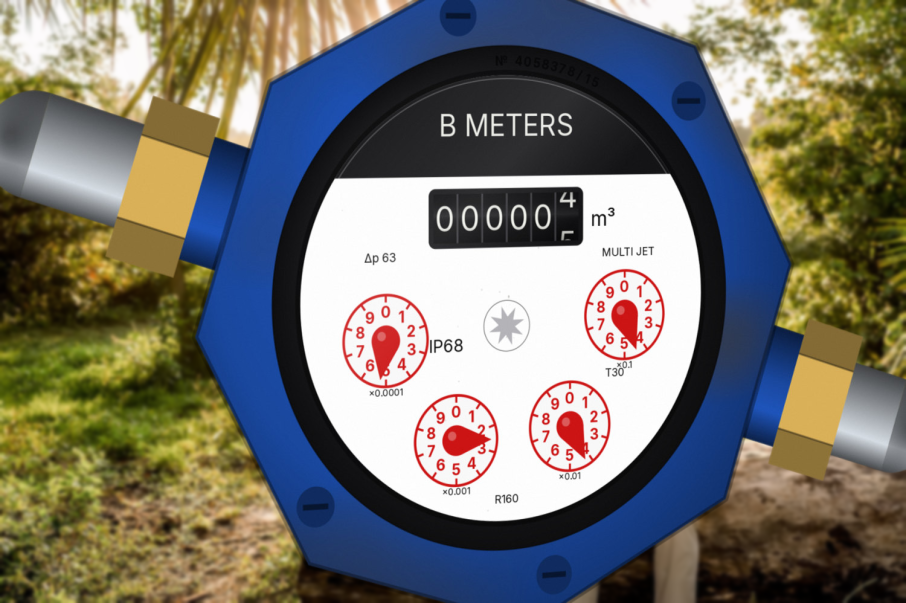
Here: 4.4425 m³
